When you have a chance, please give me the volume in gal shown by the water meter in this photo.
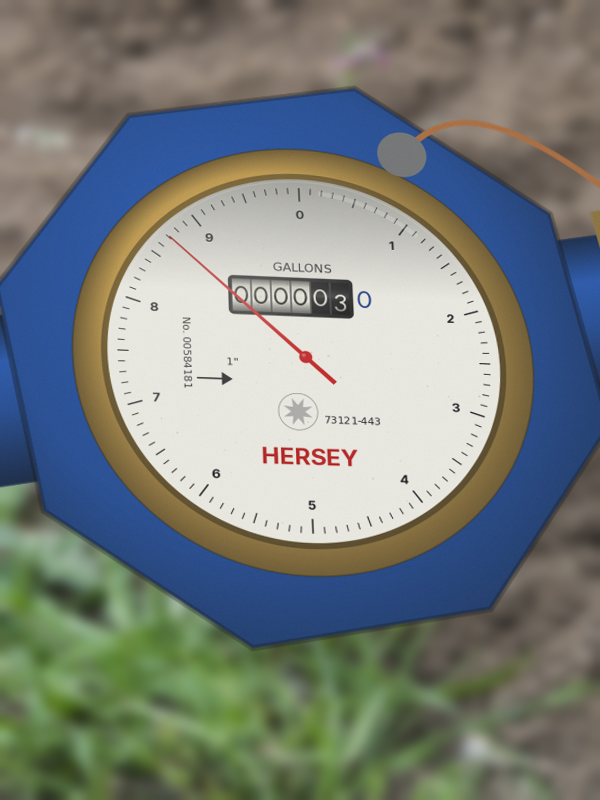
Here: 28.7 gal
